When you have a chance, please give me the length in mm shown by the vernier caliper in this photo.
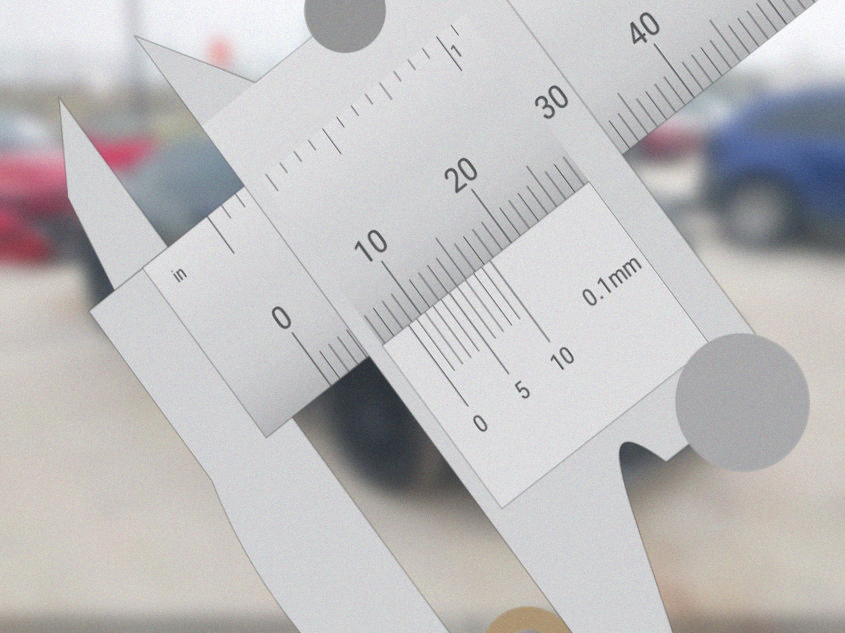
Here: 8.6 mm
